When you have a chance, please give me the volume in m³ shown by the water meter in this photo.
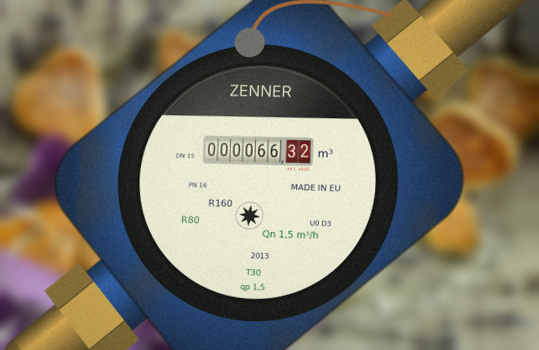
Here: 66.32 m³
